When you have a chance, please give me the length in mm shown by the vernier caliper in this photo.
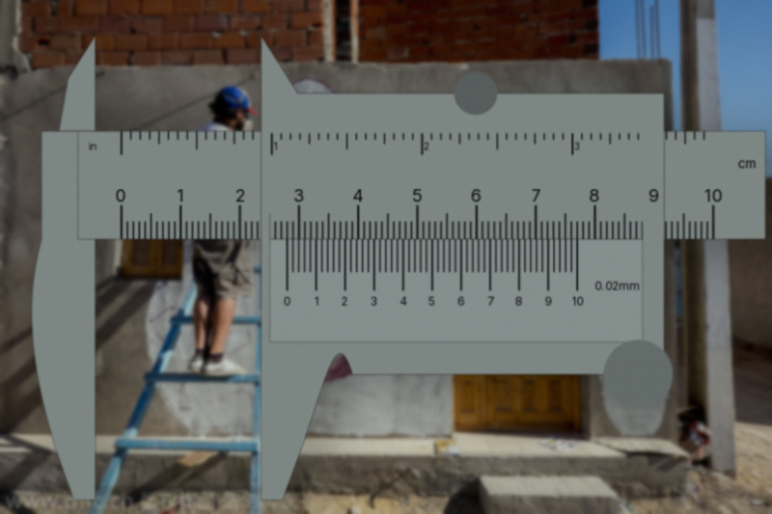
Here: 28.0 mm
